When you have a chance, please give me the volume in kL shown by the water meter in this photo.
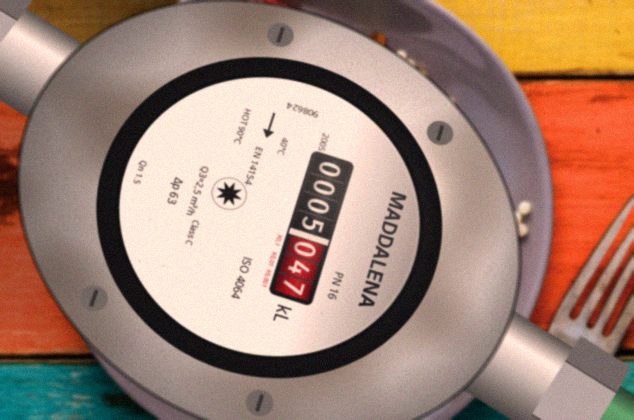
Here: 5.047 kL
